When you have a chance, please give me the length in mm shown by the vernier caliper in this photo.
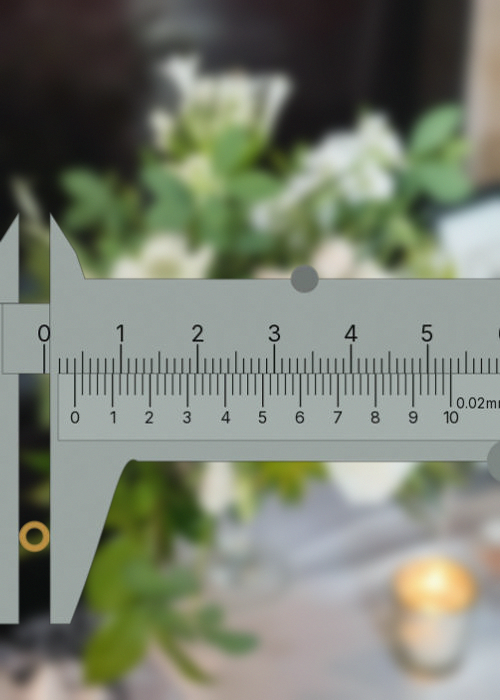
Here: 4.0 mm
